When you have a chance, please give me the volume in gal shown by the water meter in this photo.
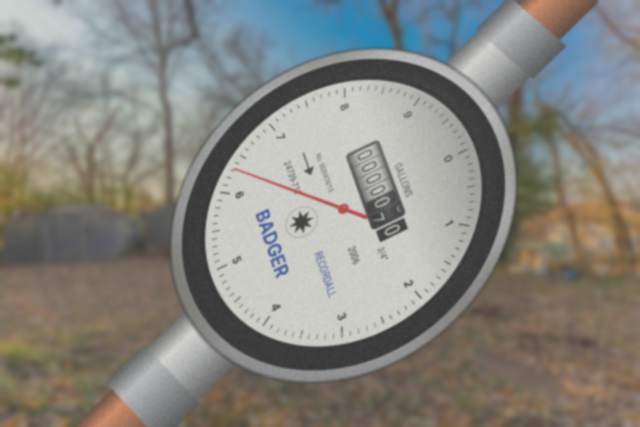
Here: 66.3 gal
